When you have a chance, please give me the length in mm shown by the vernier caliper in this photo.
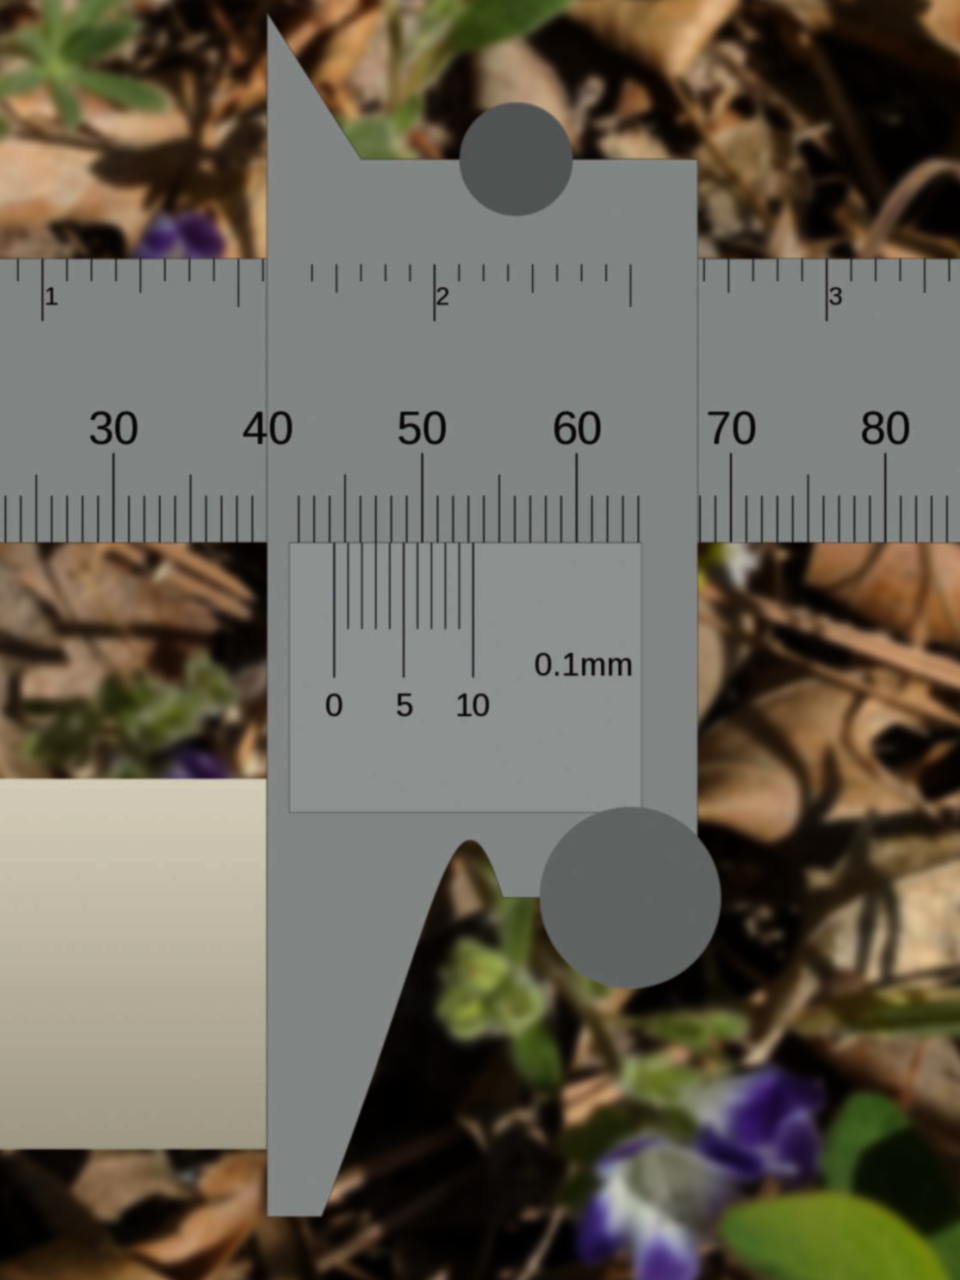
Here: 44.3 mm
